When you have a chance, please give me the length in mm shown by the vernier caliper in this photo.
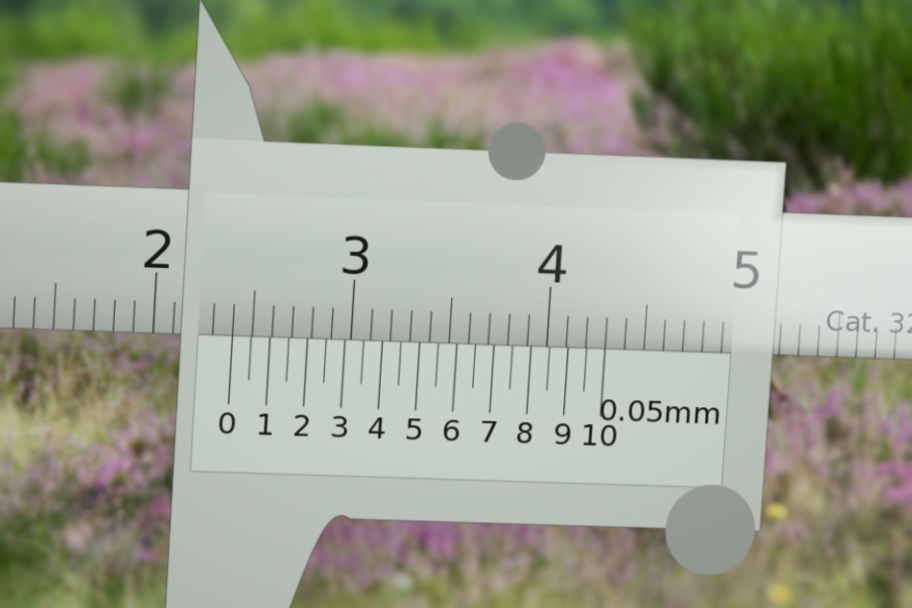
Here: 24.0 mm
